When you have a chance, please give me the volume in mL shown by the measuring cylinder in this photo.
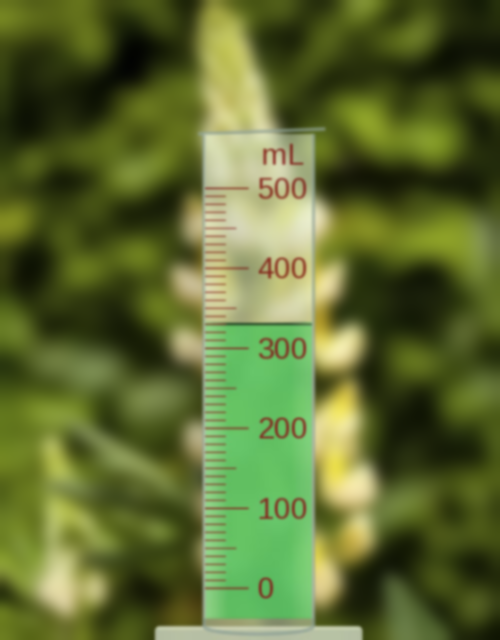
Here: 330 mL
